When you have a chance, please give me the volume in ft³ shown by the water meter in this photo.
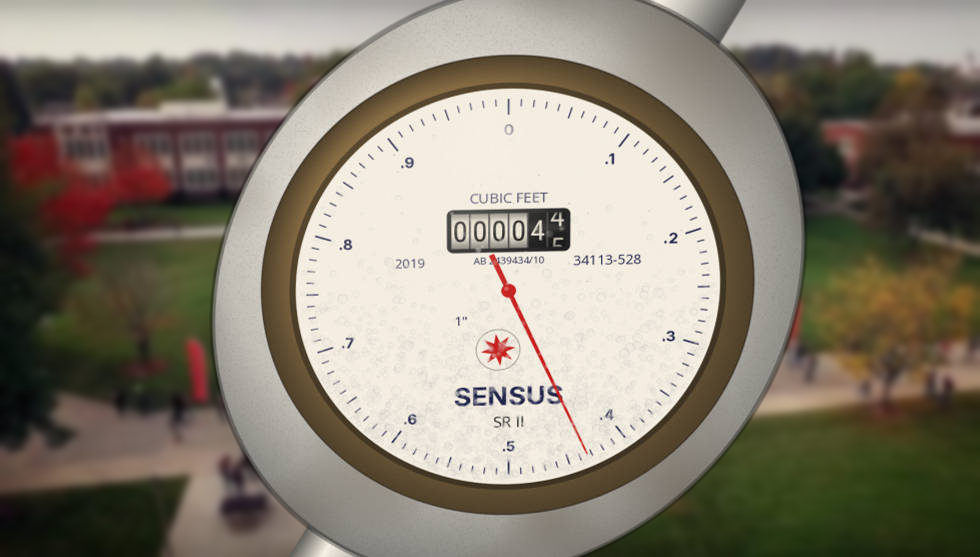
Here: 44.43 ft³
